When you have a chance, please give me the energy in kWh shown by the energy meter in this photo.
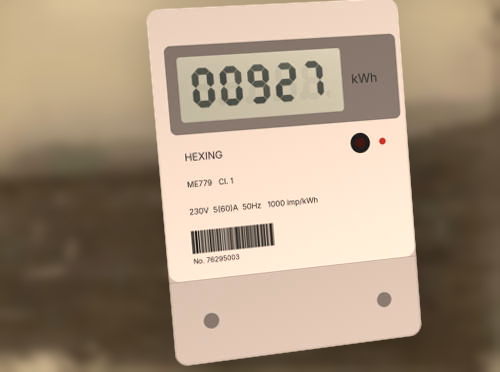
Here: 927 kWh
